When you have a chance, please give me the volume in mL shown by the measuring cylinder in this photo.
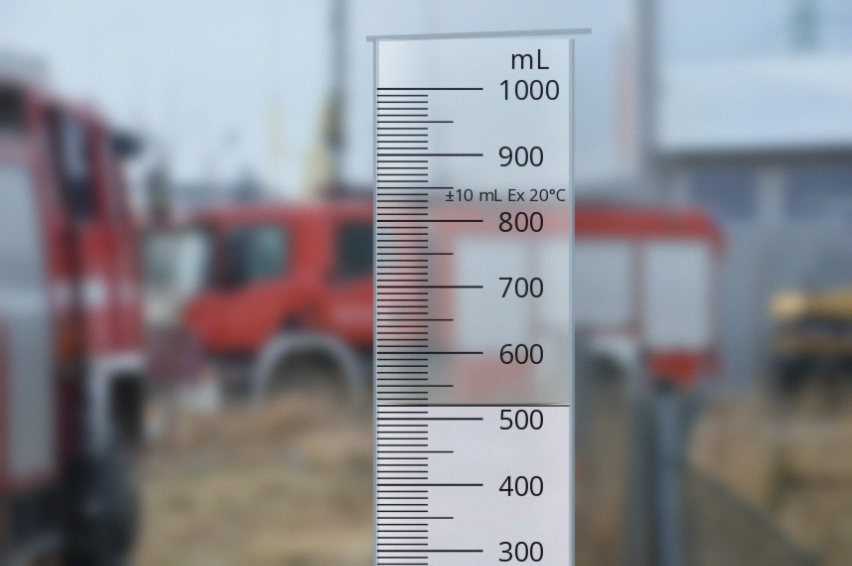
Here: 520 mL
